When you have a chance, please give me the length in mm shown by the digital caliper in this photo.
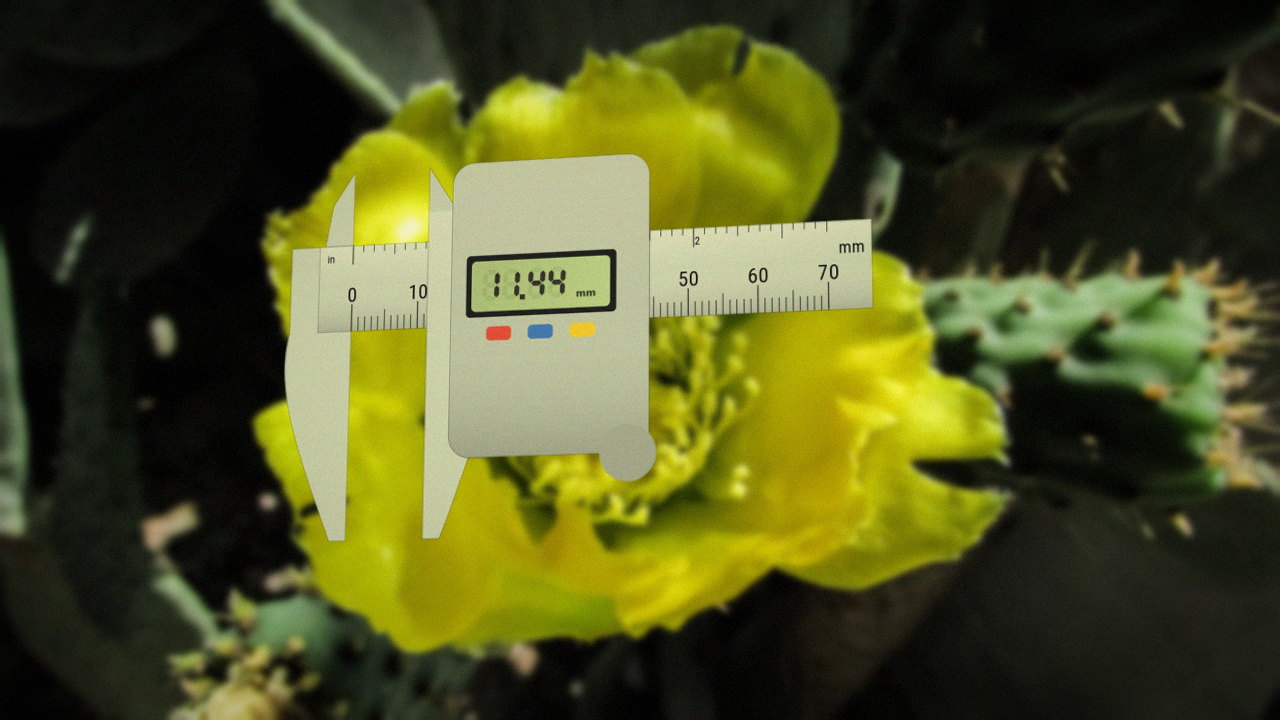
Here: 11.44 mm
